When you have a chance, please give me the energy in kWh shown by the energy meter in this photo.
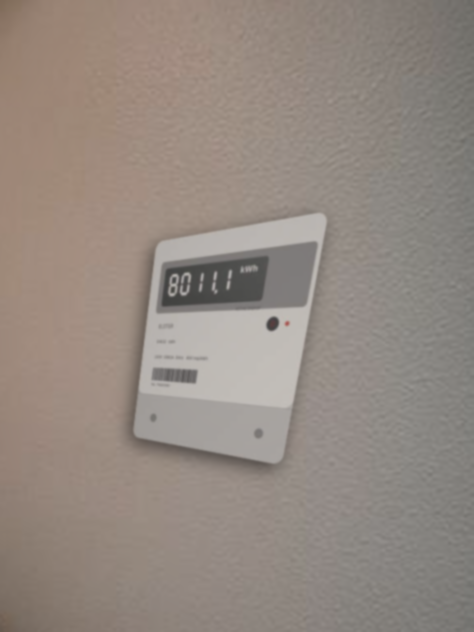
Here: 8011.1 kWh
